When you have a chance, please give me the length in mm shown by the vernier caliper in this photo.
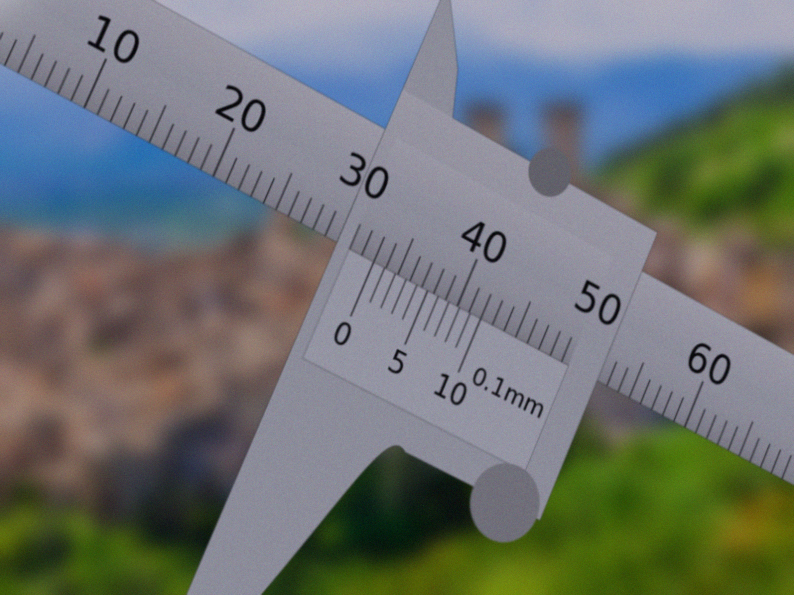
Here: 33.0 mm
